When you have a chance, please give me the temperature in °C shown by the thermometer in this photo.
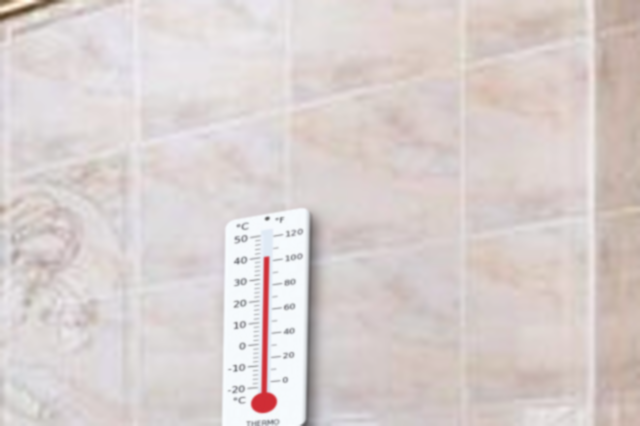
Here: 40 °C
